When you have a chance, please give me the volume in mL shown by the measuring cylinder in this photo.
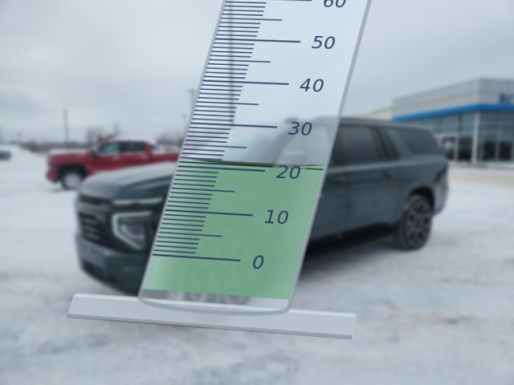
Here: 21 mL
